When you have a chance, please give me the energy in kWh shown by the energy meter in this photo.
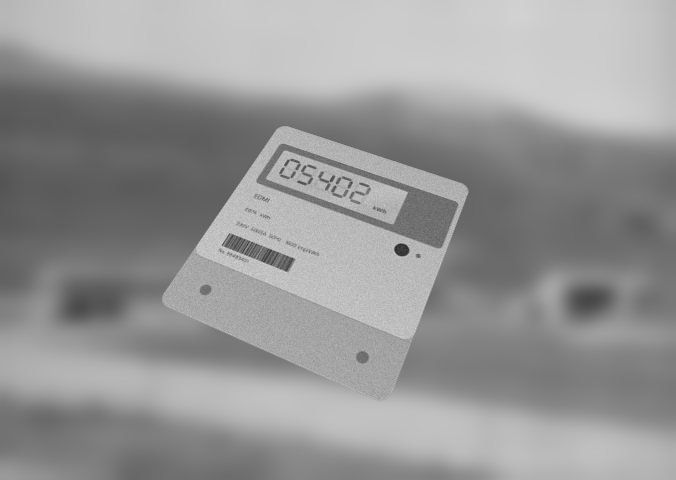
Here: 5402 kWh
